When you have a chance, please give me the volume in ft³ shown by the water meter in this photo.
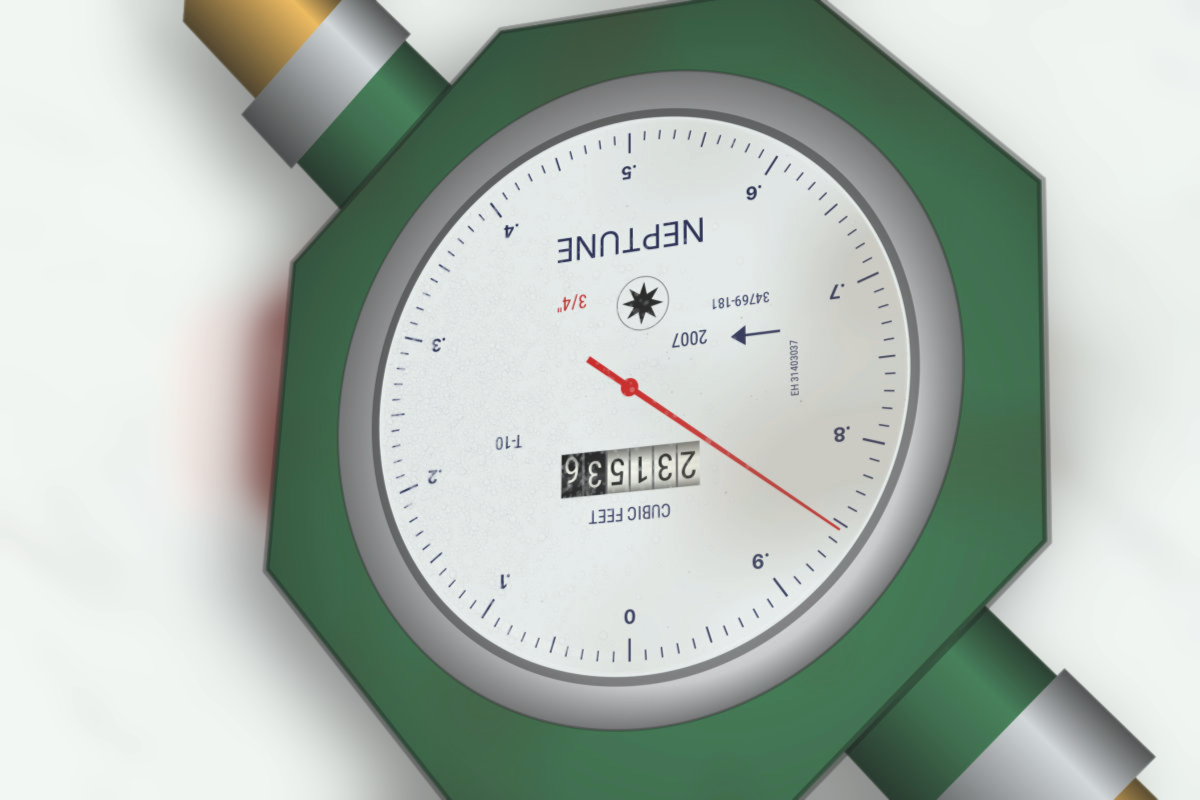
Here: 231535.85 ft³
